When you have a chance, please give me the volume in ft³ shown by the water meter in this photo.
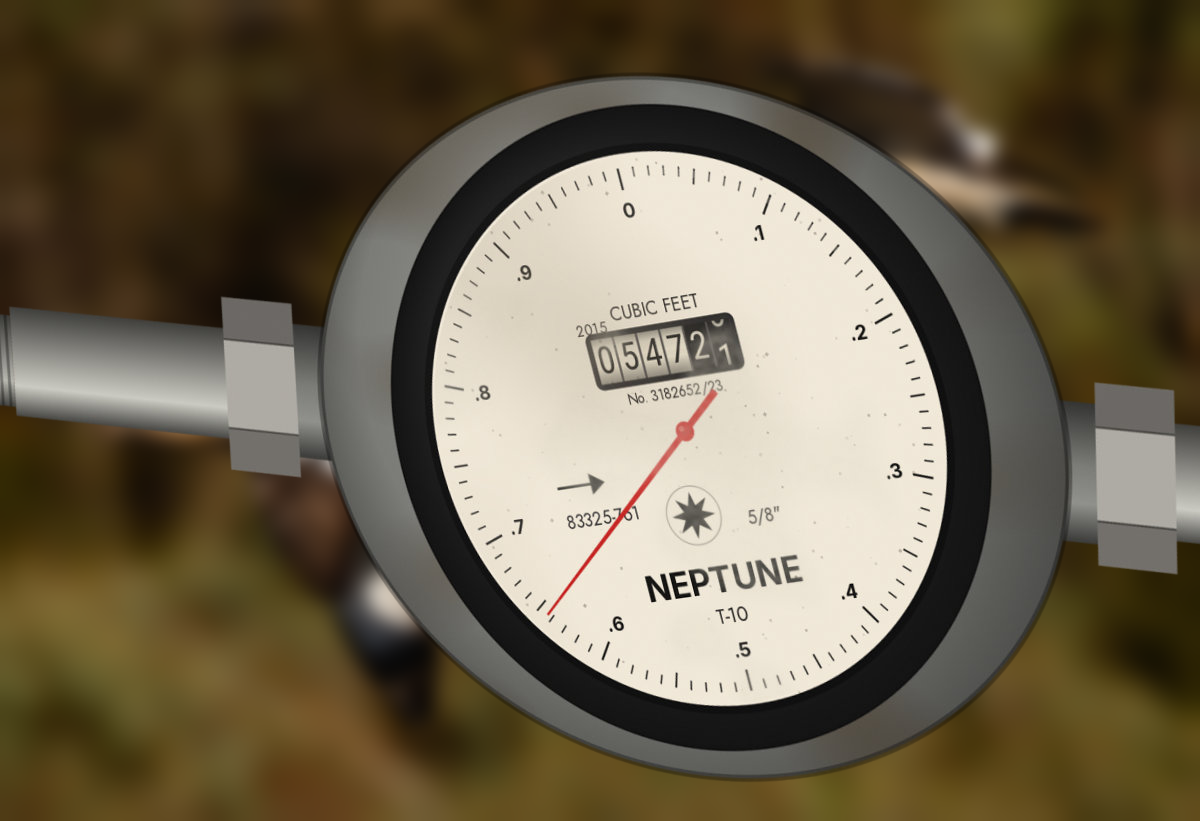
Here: 54720.64 ft³
